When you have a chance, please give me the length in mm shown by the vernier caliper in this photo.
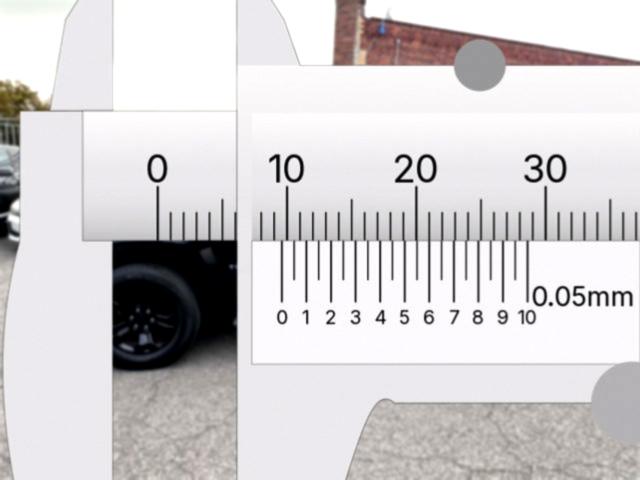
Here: 9.6 mm
